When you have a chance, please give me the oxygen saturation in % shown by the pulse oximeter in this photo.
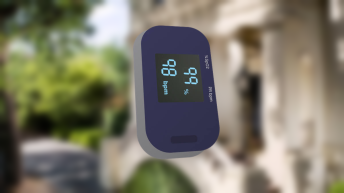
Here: 99 %
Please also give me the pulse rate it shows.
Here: 98 bpm
